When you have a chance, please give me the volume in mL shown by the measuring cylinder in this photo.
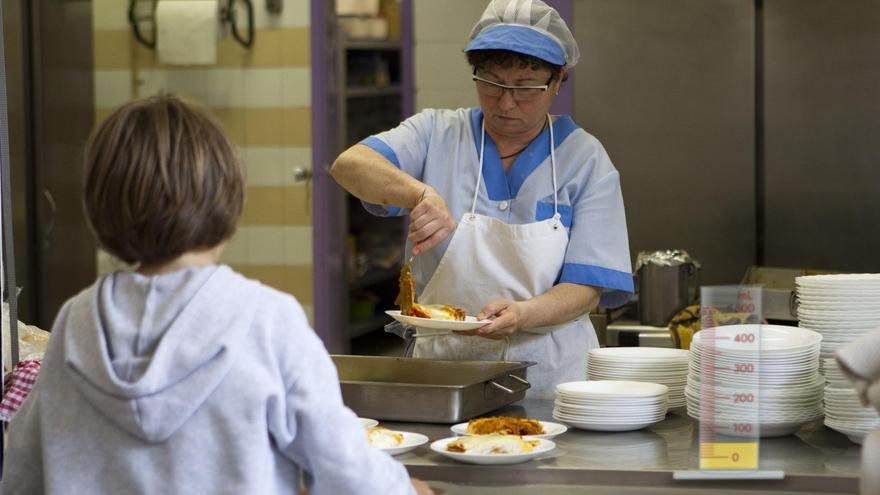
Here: 50 mL
